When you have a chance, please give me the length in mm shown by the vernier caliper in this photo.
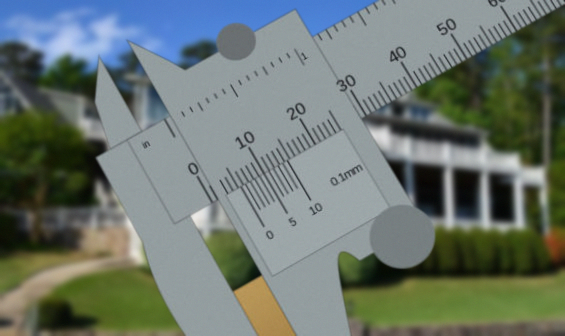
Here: 5.5 mm
